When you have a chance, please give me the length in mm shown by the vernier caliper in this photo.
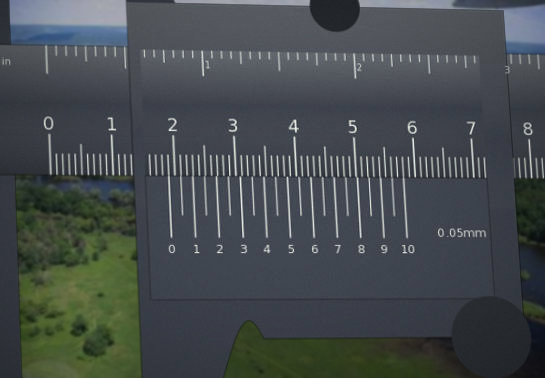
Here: 19.0 mm
